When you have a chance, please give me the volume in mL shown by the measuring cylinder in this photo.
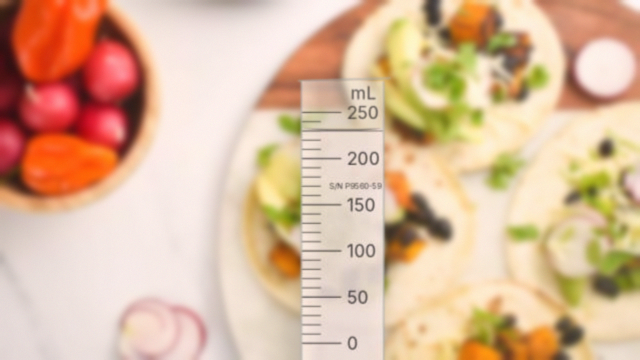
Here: 230 mL
